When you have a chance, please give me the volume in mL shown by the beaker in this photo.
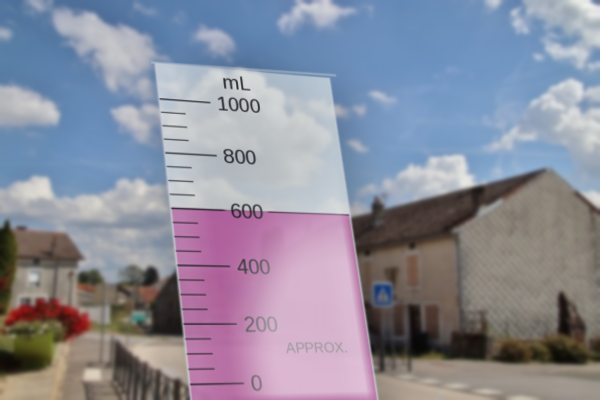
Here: 600 mL
